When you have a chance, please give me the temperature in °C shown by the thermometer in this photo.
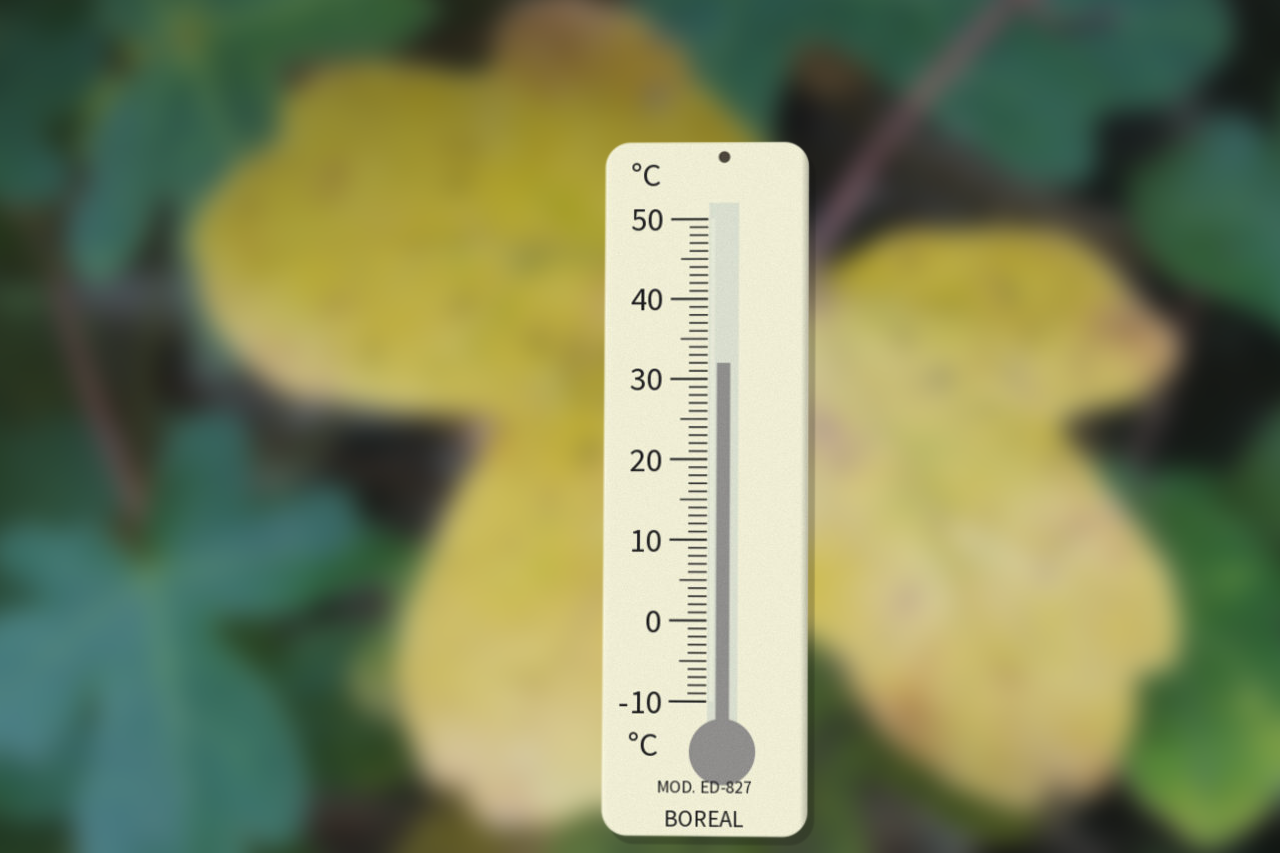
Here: 32 °C
